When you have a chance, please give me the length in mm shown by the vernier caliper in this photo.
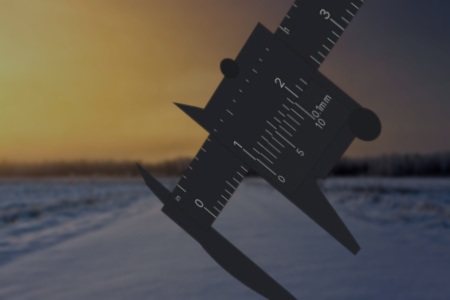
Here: 10.2 mm
